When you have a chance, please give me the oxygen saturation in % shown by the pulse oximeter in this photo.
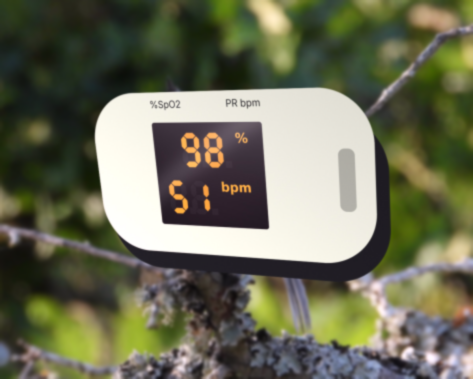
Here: 98 %
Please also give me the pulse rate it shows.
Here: 51 bpm
